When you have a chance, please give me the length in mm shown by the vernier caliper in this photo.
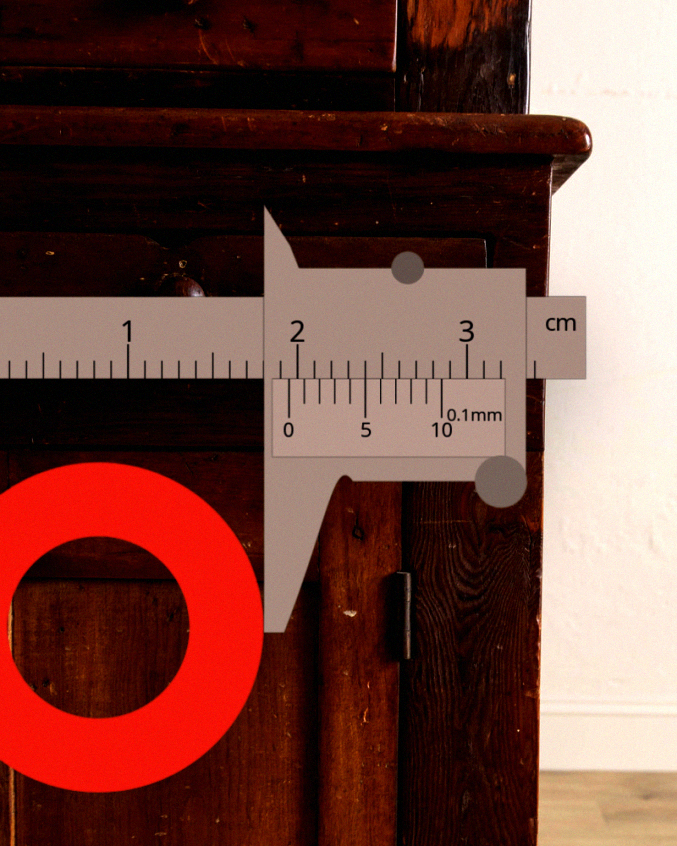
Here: 19.5 mm
